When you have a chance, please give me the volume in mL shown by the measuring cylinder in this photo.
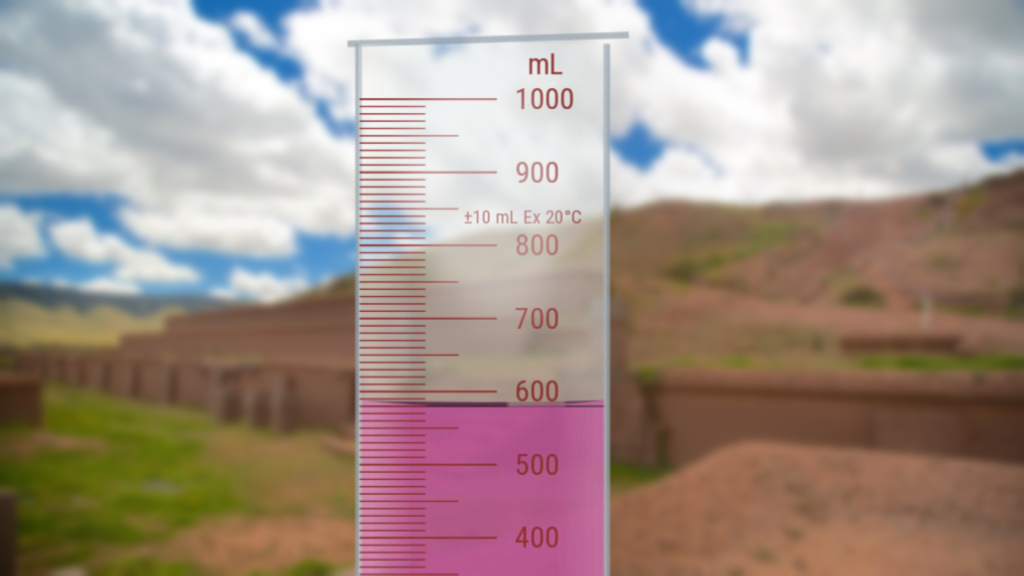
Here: 580 mL
